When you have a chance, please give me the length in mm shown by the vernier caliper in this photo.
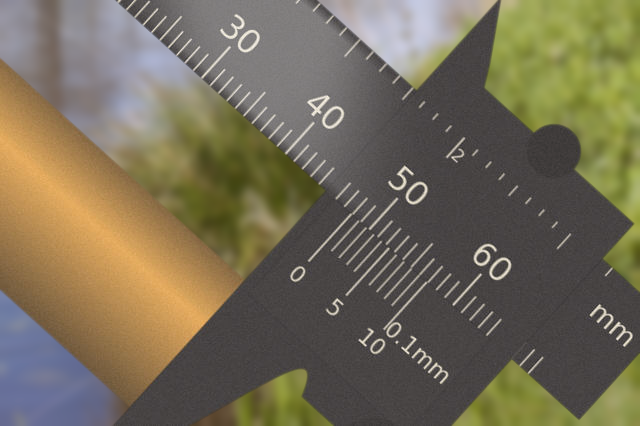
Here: 47.9 mm
